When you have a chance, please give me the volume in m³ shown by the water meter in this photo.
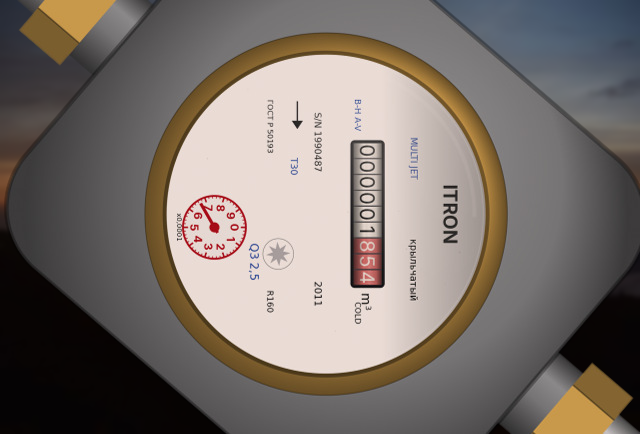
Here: 1.8546 m³
